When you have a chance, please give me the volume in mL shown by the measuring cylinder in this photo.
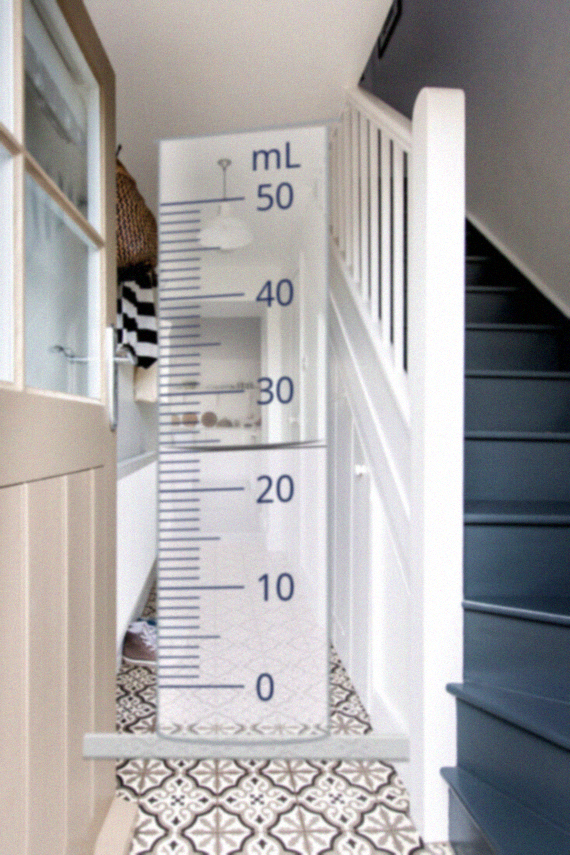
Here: 24 mL
